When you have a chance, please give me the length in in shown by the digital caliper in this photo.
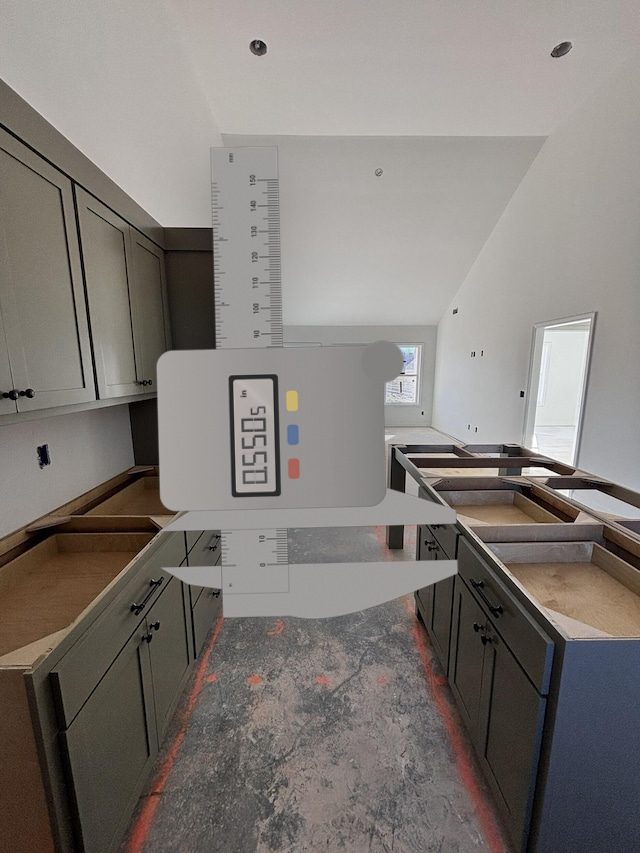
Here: 0.5505 in
